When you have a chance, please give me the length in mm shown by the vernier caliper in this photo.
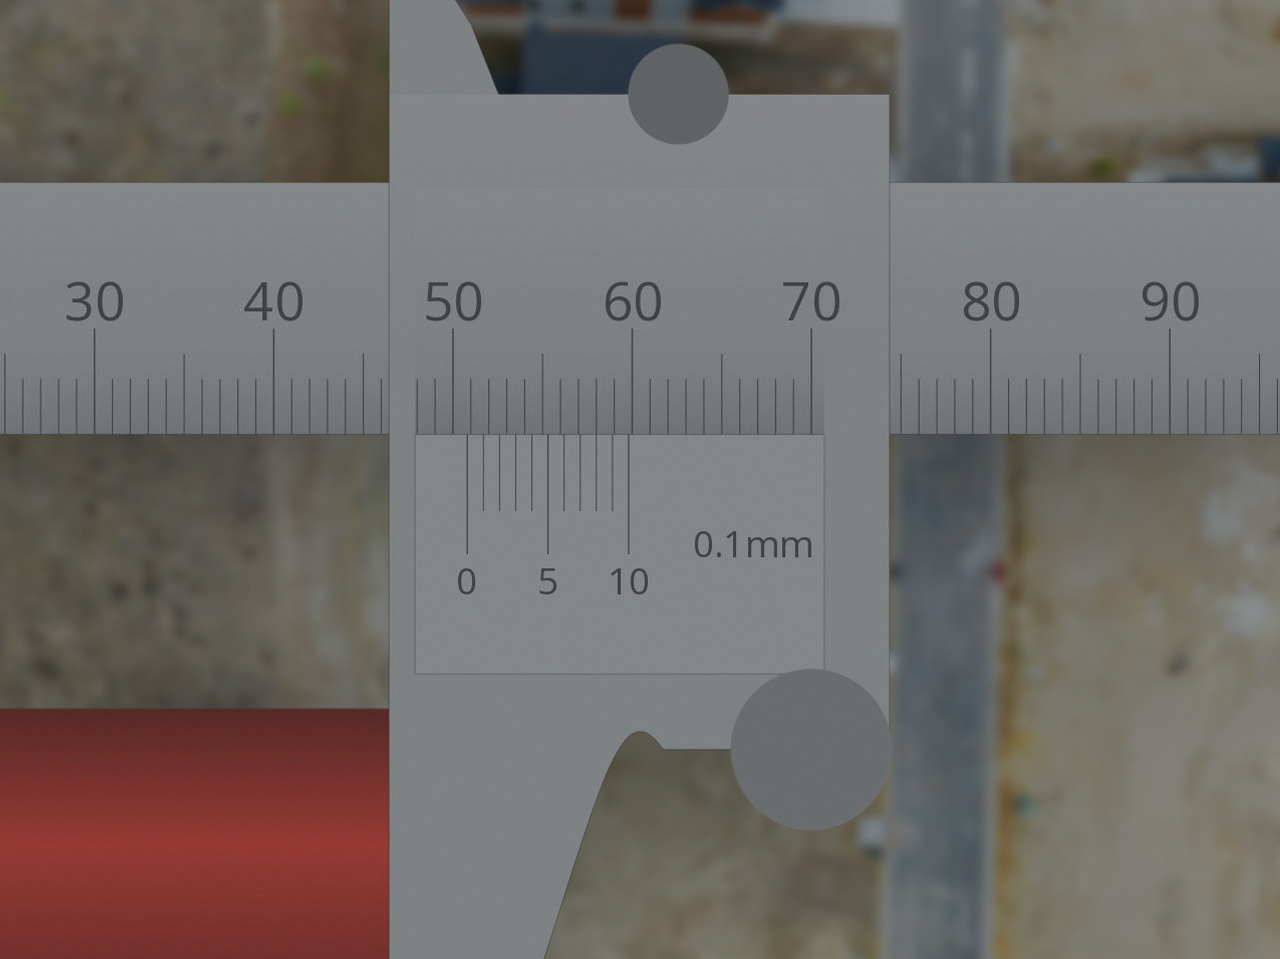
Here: 50.8 mm
